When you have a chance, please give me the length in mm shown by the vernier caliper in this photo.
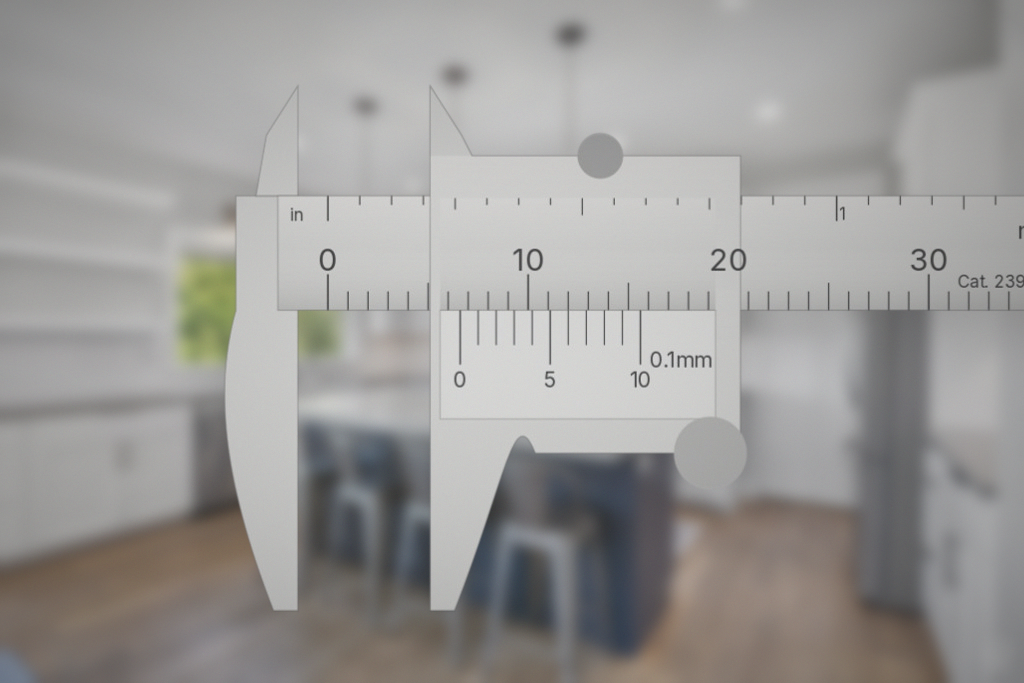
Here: 6.6 mm
